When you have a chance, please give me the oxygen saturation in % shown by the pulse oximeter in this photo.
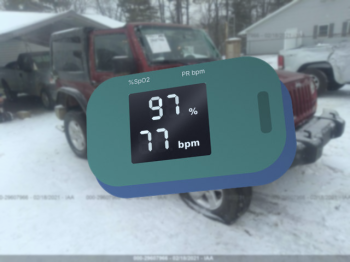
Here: 97 %
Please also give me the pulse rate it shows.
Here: 77 bpm
